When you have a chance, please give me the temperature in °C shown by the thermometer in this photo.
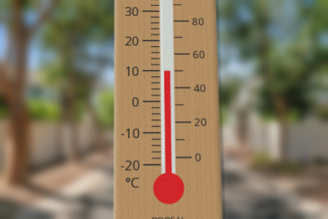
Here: 10 °C
